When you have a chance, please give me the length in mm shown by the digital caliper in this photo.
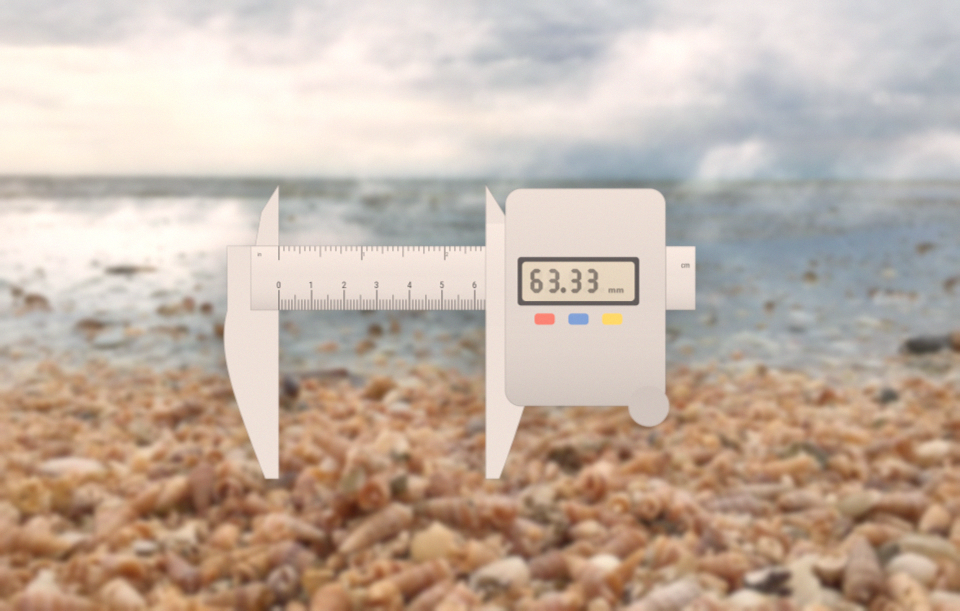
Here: 63.33 mm
